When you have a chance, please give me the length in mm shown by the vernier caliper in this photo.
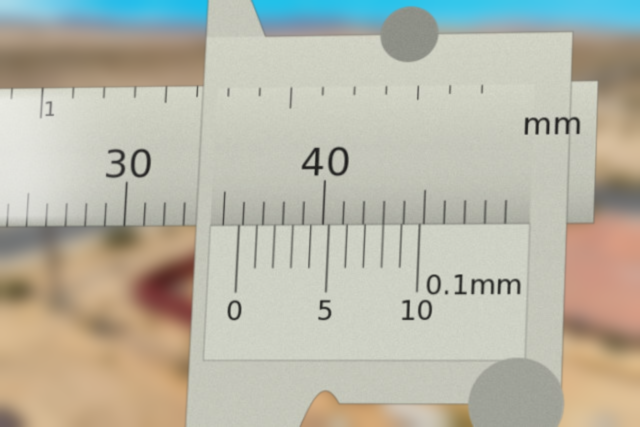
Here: 35.8 mm
